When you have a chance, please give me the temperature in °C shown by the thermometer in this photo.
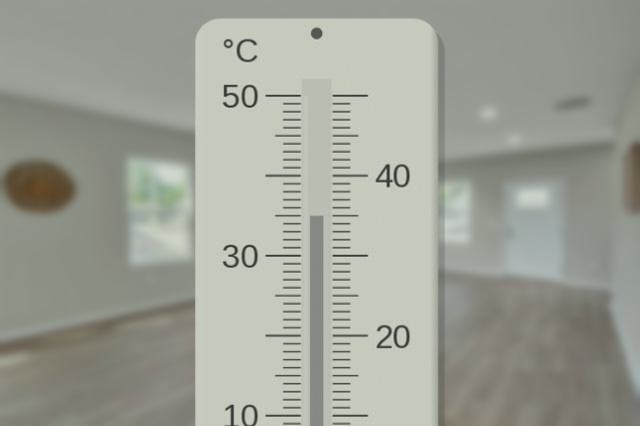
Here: 35 °C
